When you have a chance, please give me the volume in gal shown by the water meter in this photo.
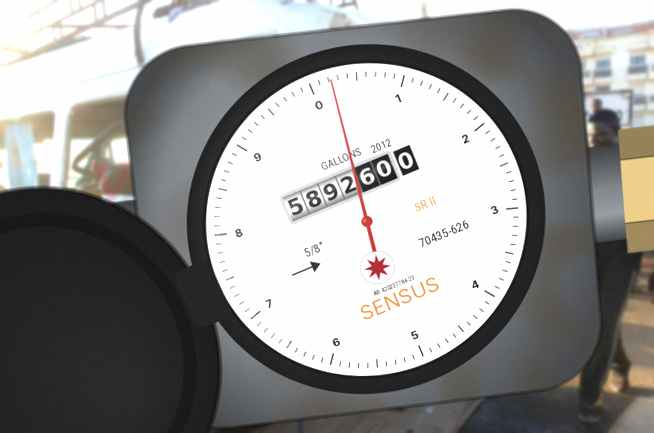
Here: 5892600.2 gal
